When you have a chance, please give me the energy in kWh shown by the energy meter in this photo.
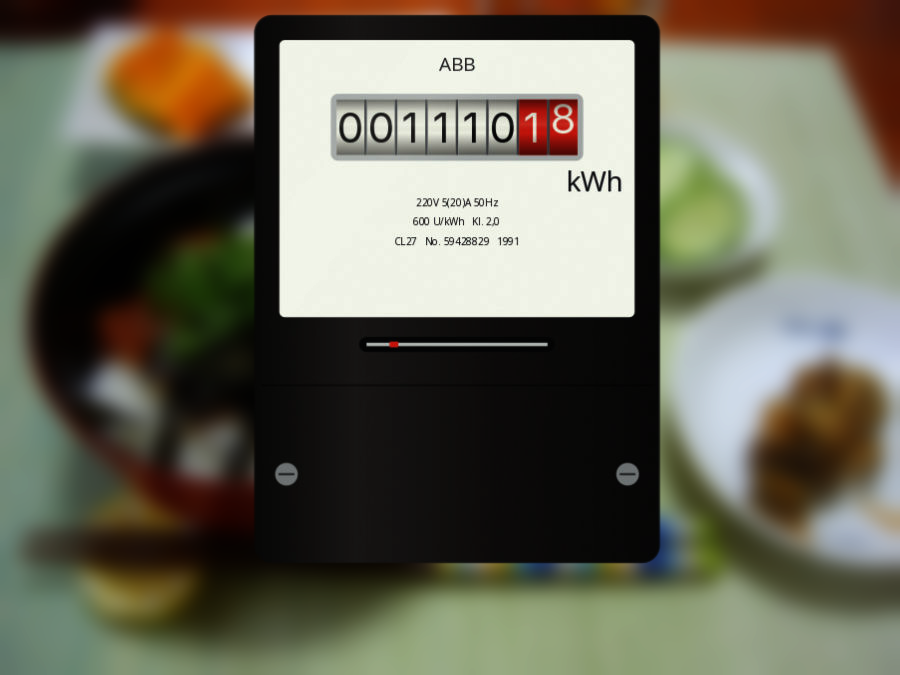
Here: 1110.18 kWh
